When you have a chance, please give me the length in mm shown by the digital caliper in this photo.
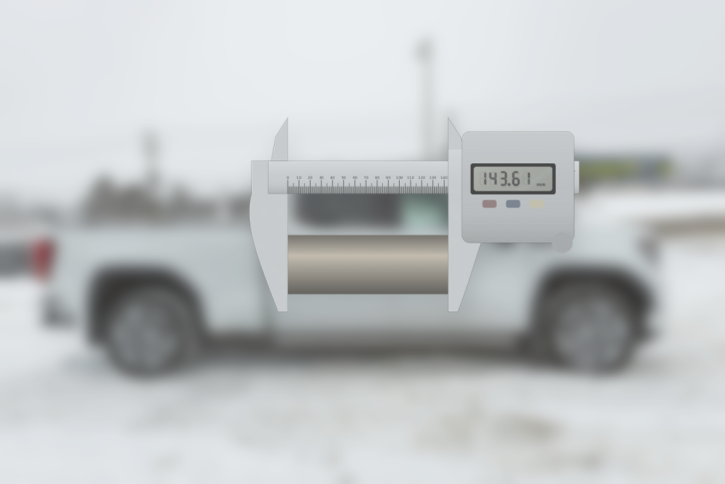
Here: 143.61 mm
